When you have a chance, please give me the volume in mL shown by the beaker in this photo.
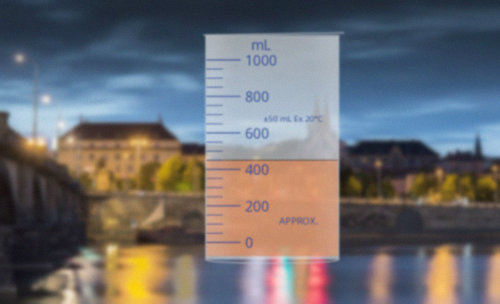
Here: 450 mL
